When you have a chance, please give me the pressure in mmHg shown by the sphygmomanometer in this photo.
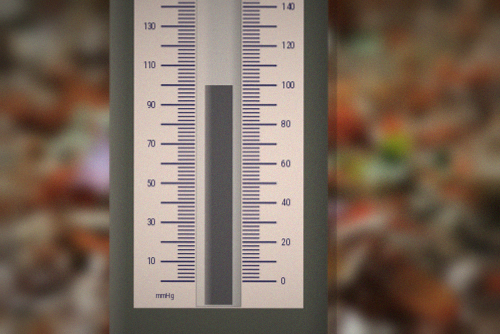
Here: 100 mmHg
